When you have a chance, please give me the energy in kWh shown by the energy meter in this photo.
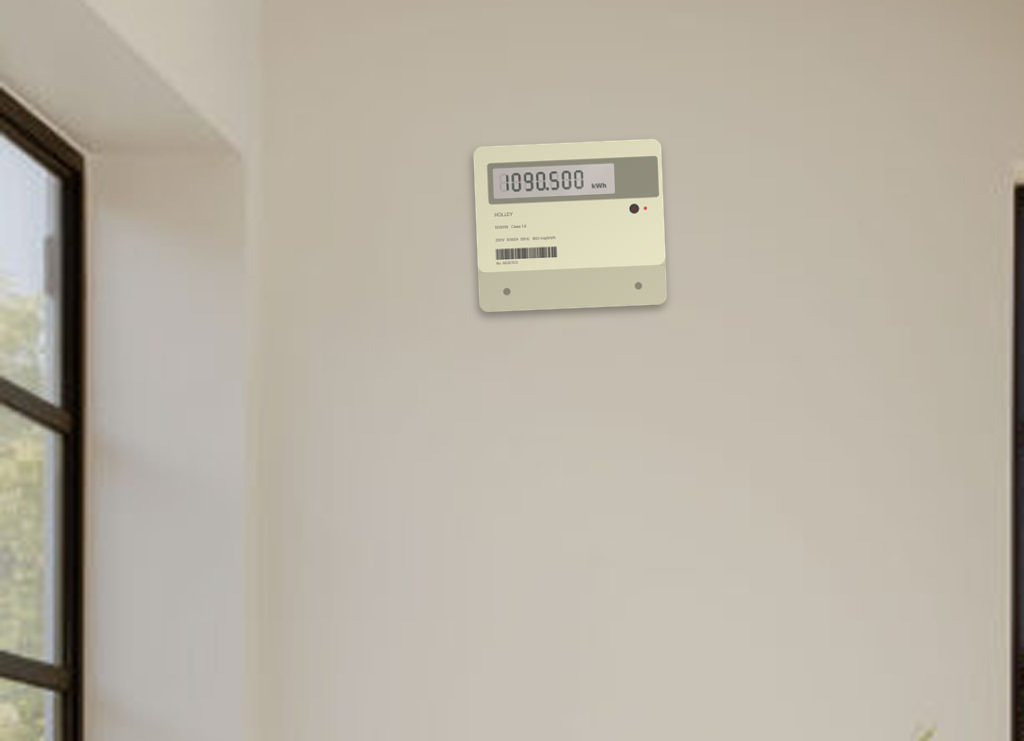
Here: 1090.500 kWh
